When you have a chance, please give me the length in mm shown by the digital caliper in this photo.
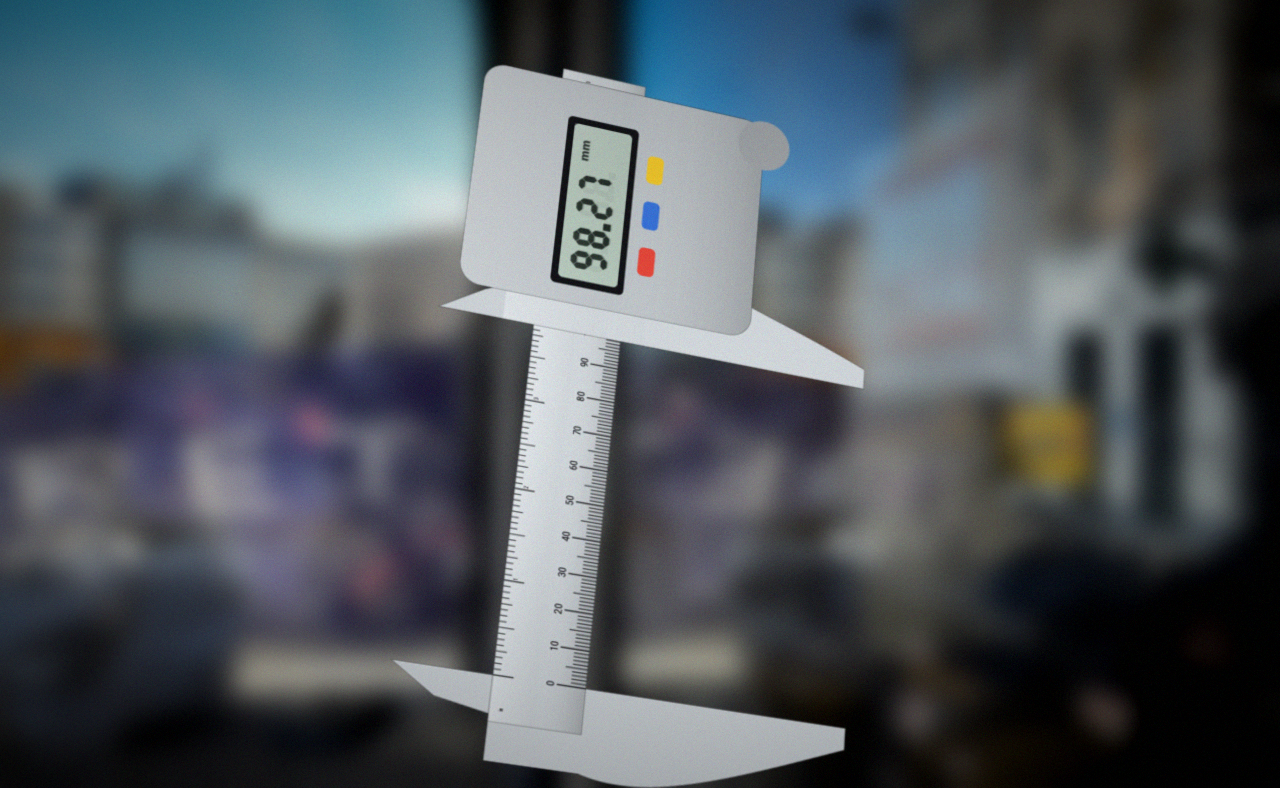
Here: 98.27 mm
